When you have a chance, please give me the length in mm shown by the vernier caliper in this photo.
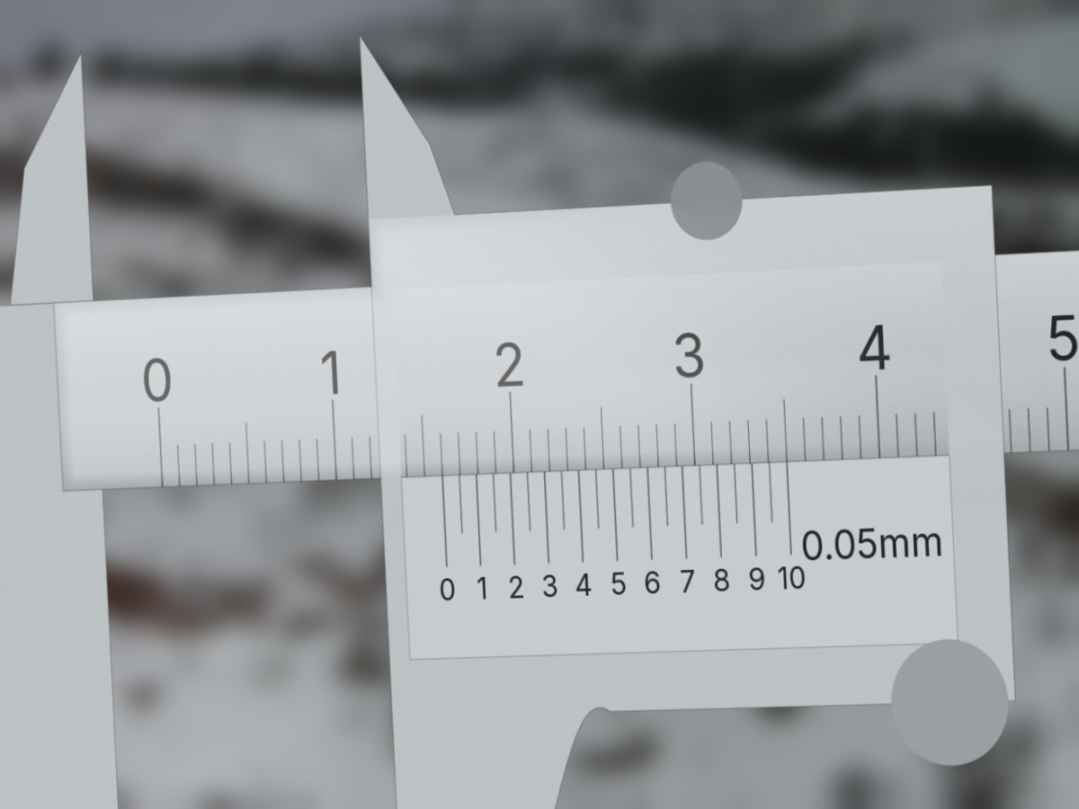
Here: 16.0 mm
